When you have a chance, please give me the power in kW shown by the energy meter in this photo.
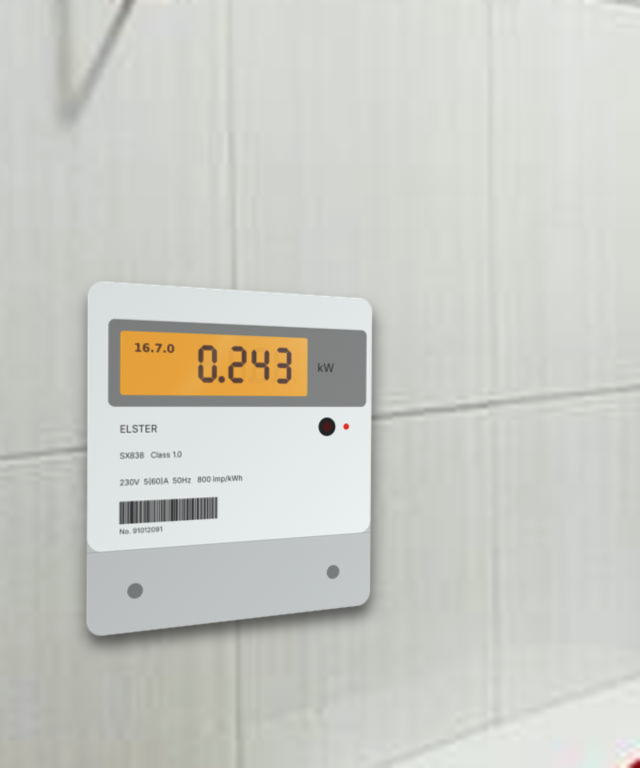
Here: 0.243 kW
